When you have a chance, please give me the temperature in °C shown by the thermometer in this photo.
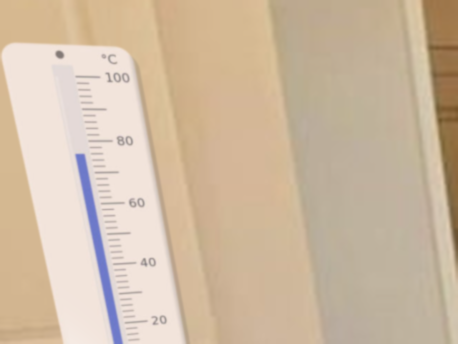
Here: 76 °C
